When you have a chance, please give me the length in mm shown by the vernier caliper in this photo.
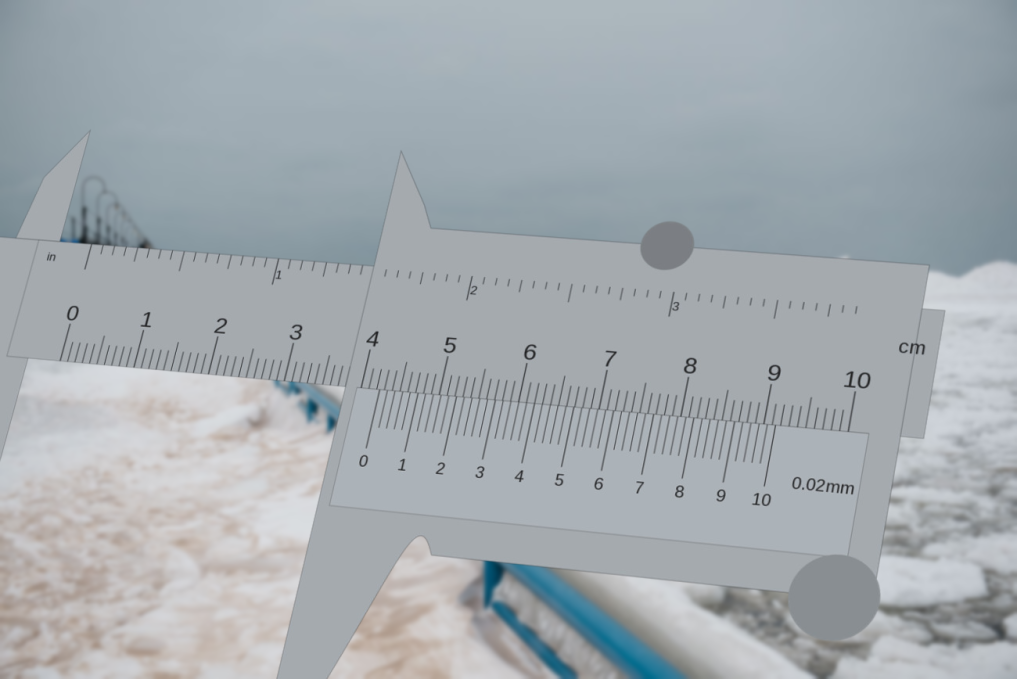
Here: 42.4 mm
